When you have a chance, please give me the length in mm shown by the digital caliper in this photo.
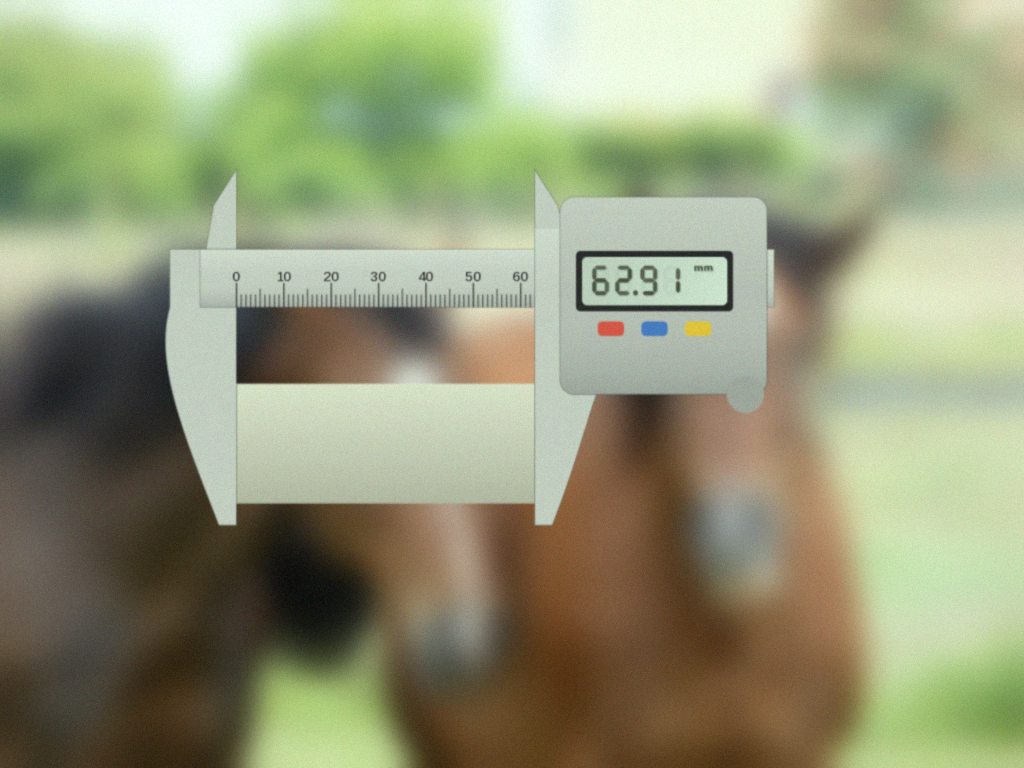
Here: 62.91 mm
